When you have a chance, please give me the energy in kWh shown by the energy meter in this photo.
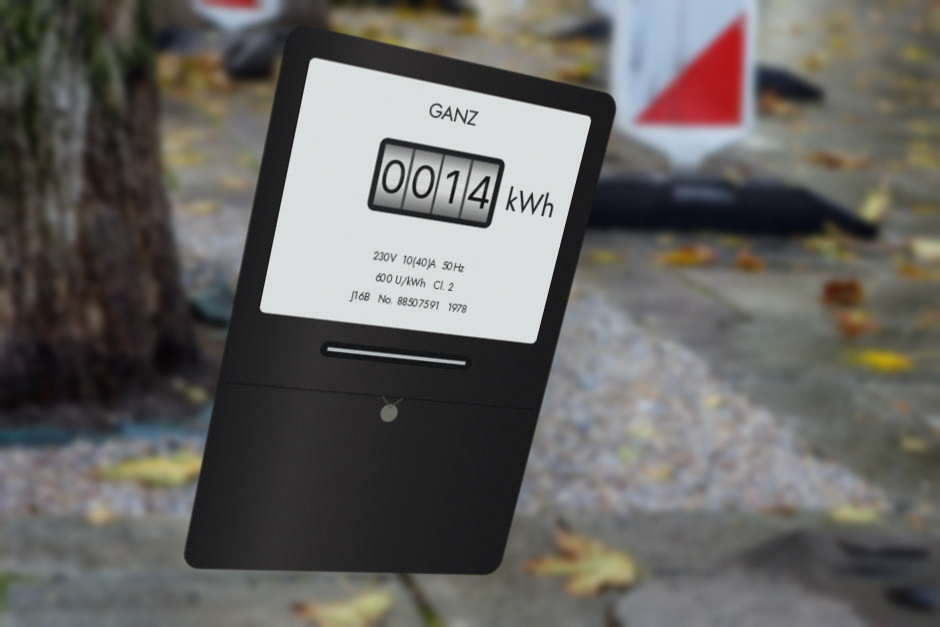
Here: 14 kWh
